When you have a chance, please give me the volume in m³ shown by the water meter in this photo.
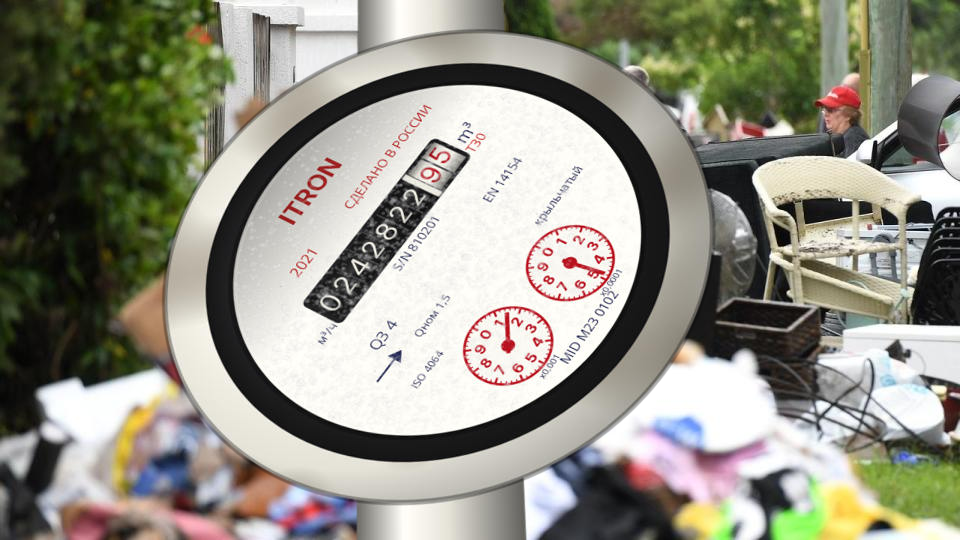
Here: 242822.9514 m³
